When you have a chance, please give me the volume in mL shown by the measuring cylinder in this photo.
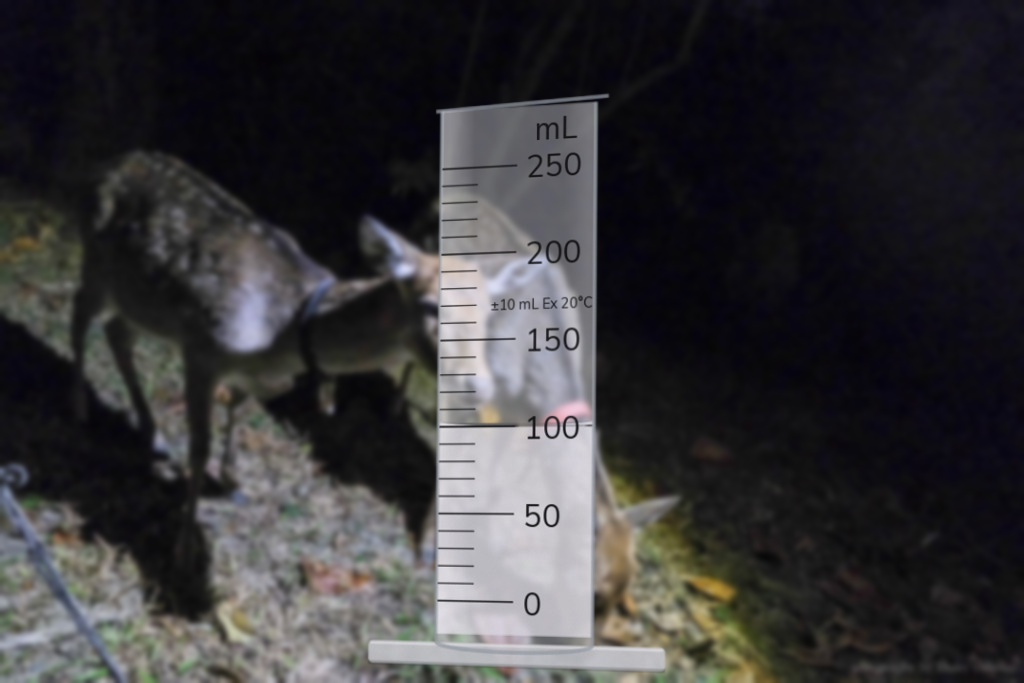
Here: 100 mL
